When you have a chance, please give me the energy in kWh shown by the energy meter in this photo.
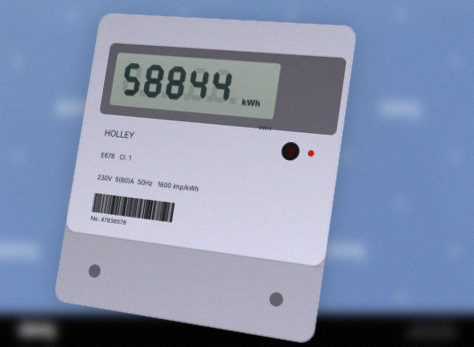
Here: 58844 kWh
